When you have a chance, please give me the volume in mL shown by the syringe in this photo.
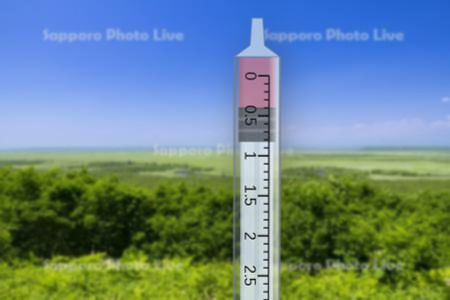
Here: 0.4 mL
